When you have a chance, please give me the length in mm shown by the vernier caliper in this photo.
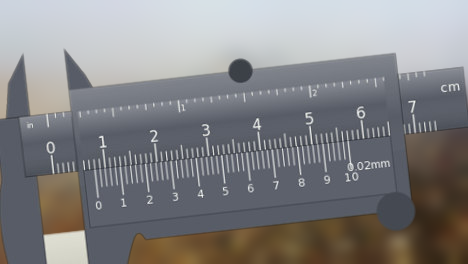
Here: 8.0 mm
